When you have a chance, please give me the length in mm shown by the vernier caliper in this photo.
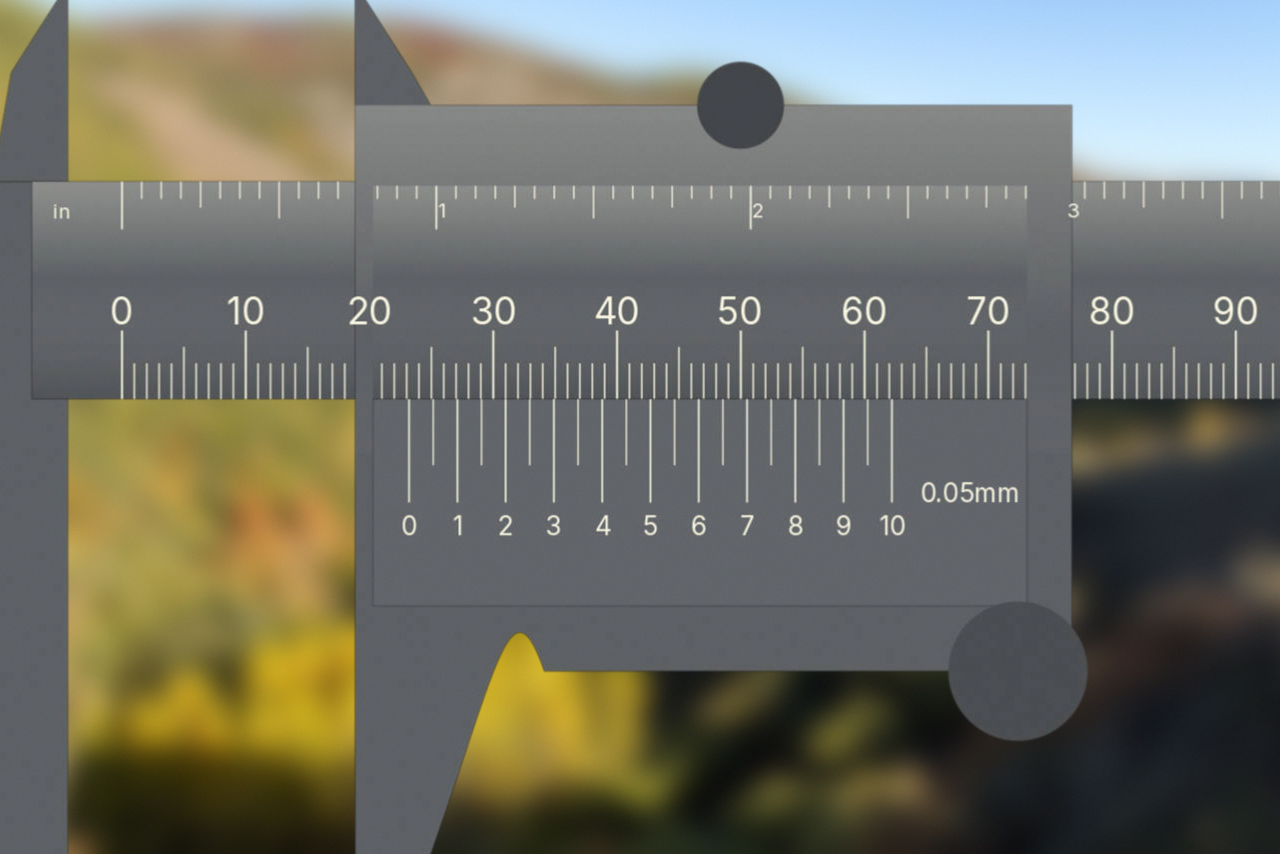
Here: 23.2 mm
